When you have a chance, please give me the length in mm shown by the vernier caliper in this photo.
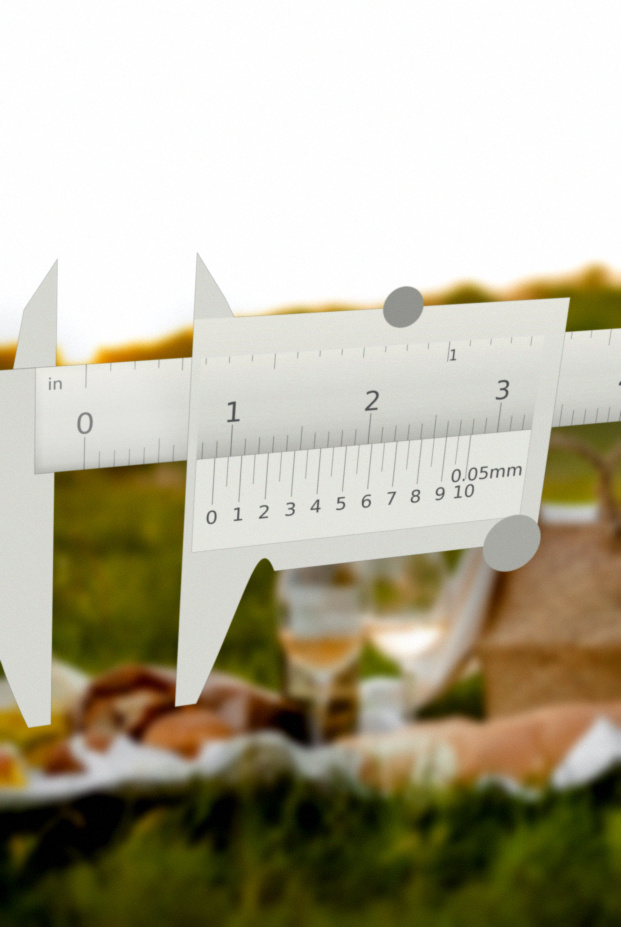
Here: 8.9 mm
